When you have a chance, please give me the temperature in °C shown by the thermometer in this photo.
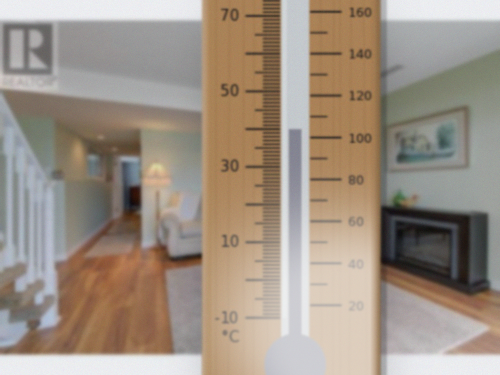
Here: 40 °C
